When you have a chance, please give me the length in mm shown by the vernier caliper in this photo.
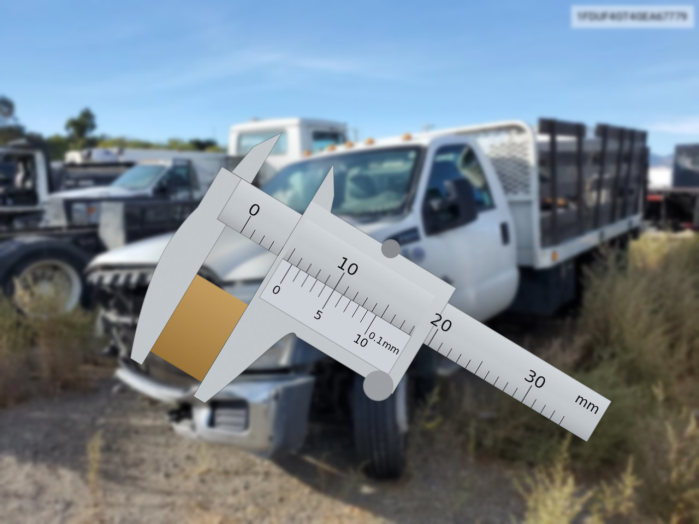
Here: 5.5 mm
